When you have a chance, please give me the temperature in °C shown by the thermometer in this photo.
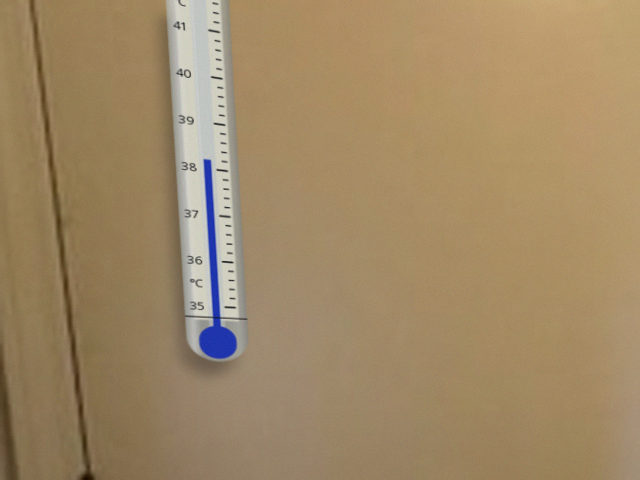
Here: 38.2 °C
